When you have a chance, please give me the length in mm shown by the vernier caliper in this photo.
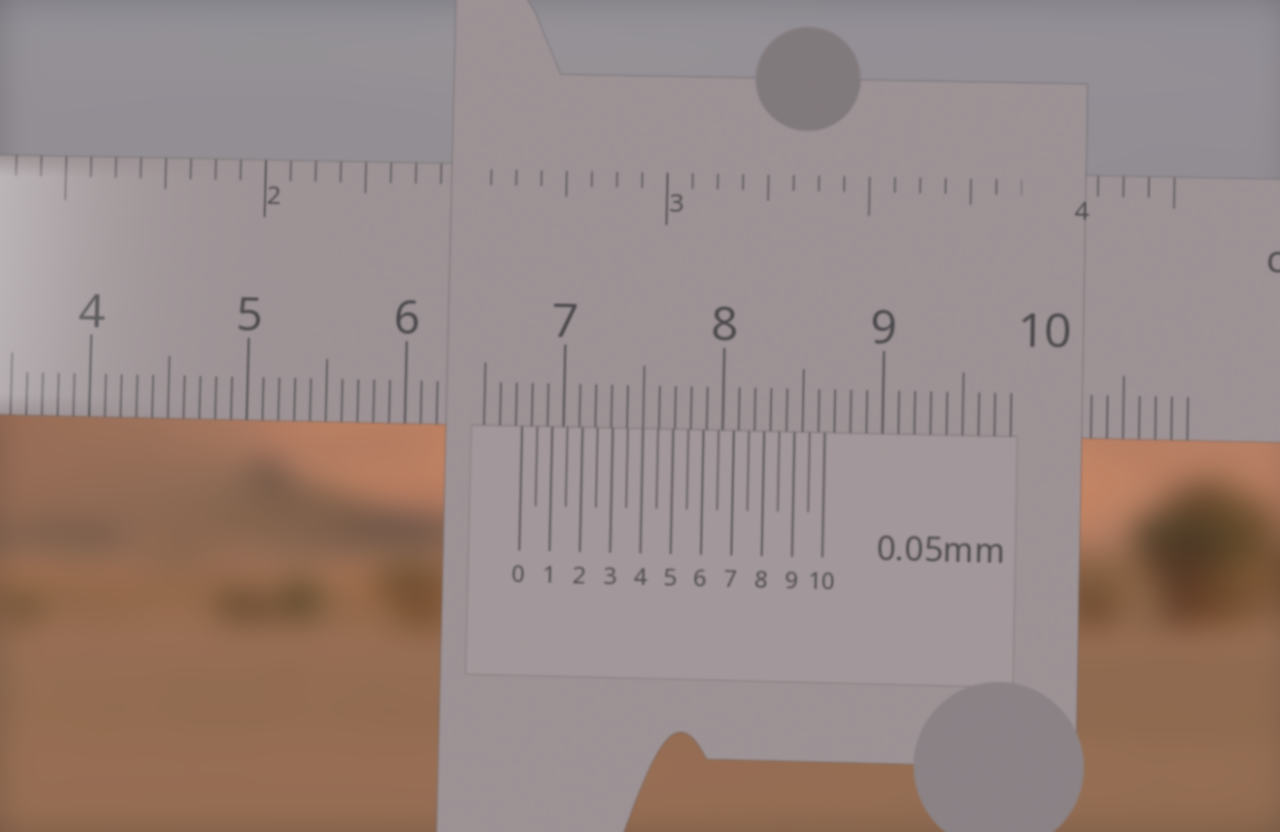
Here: 67.4 mm
